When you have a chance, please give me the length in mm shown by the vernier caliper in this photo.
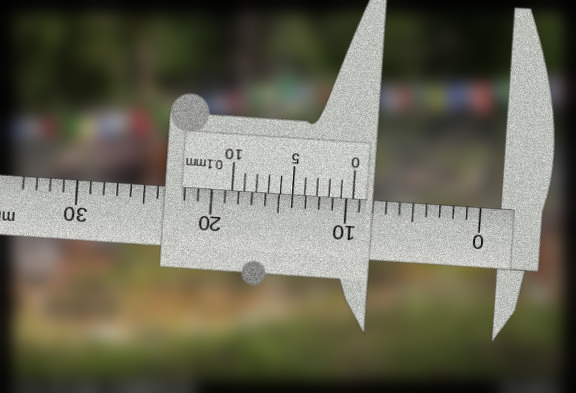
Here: 9.5 mm
